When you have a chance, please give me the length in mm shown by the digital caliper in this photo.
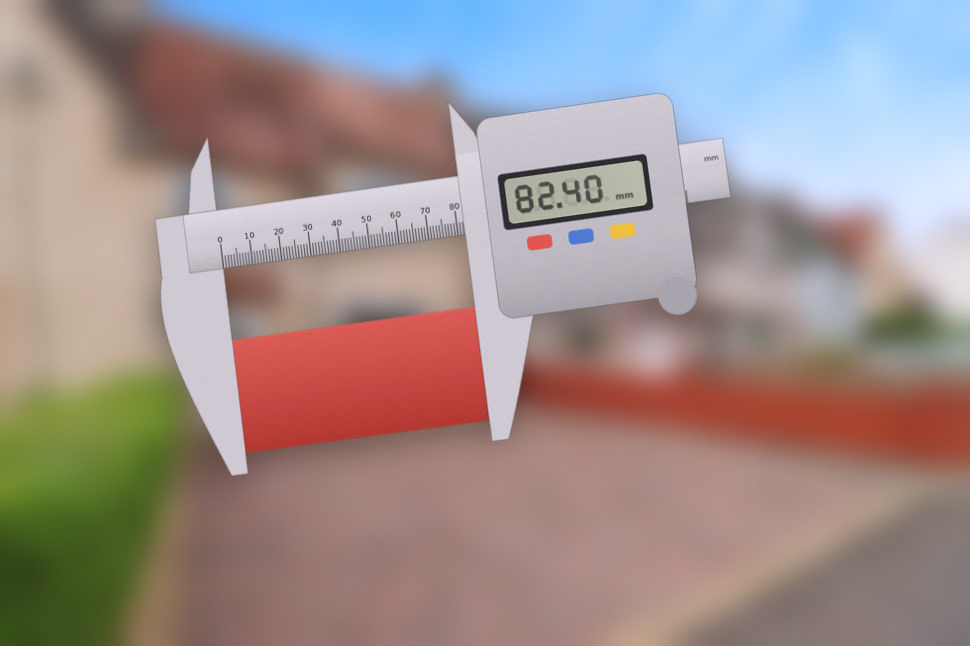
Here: 82.40 mm
